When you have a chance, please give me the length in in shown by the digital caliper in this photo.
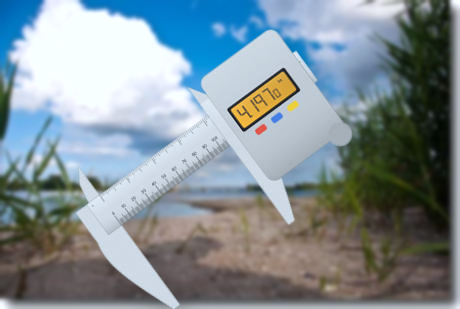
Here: 4.1970 in
